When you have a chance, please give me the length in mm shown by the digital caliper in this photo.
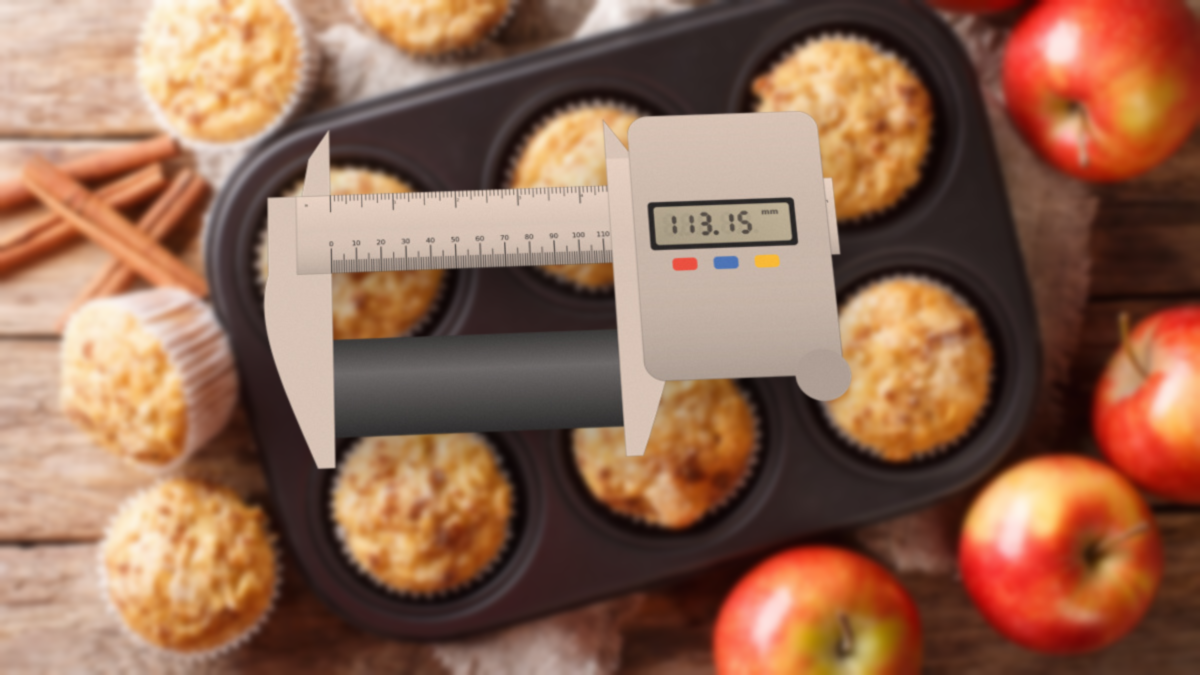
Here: 113.15 mm
